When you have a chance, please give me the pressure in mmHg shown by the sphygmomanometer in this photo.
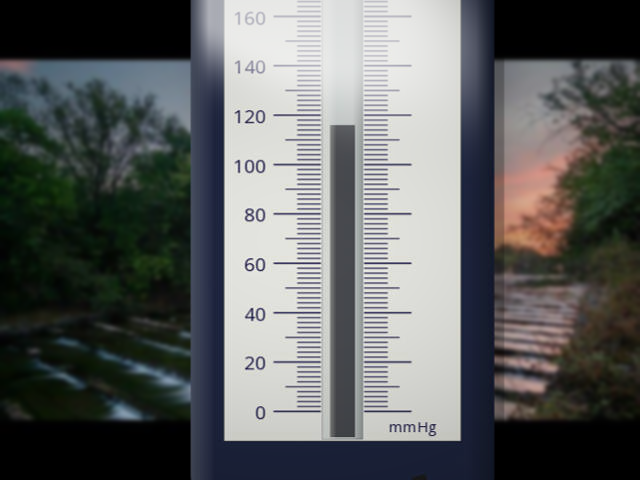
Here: 116 mmHg
